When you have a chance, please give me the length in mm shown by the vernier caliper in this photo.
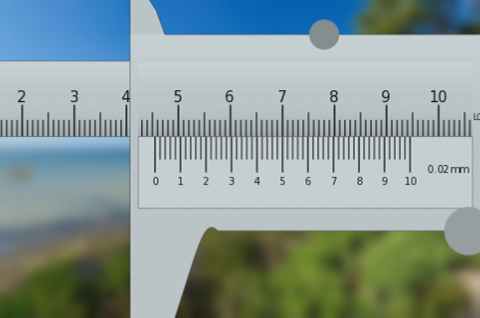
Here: 45.5 mm
